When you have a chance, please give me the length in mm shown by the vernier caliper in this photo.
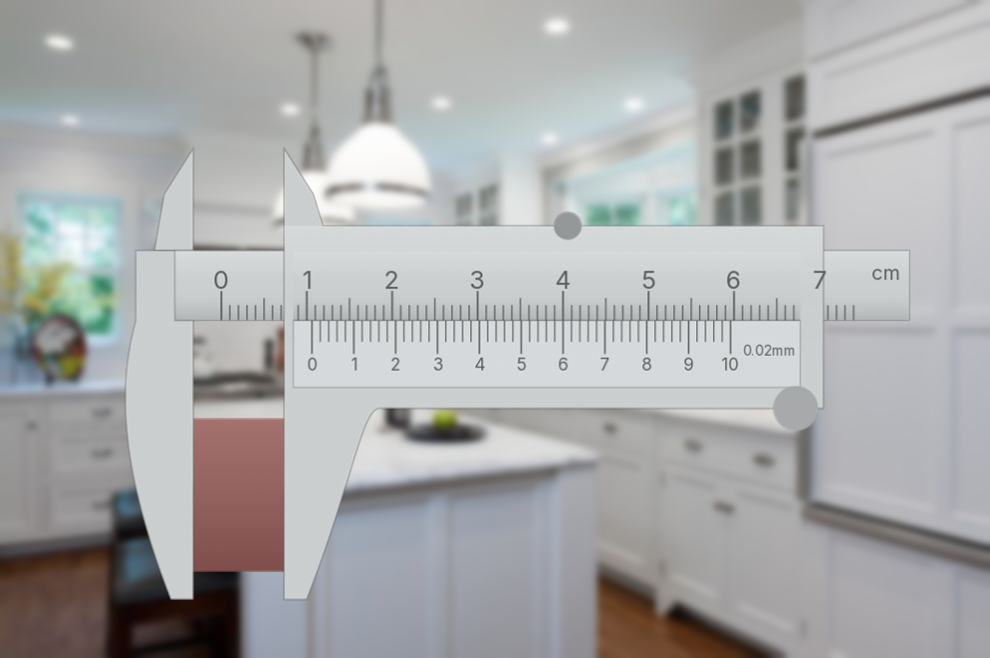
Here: 10.6 mm
